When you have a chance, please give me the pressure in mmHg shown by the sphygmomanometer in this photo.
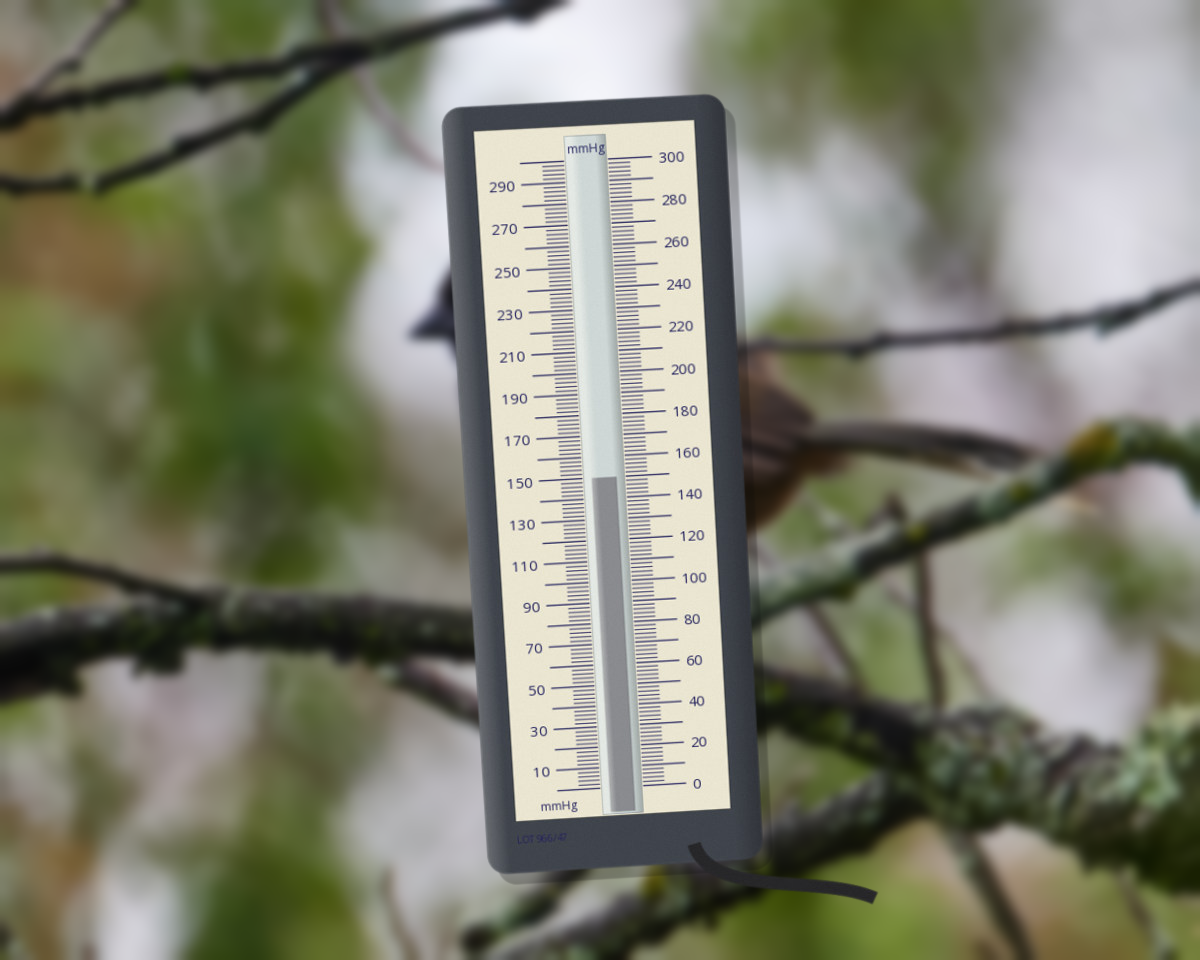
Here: 150 mmHg
